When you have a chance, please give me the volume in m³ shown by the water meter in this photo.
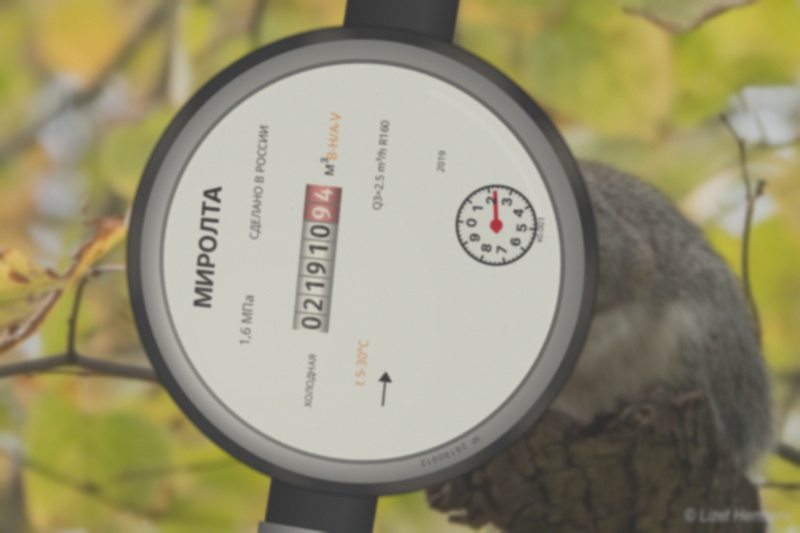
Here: 21910.942 m³
